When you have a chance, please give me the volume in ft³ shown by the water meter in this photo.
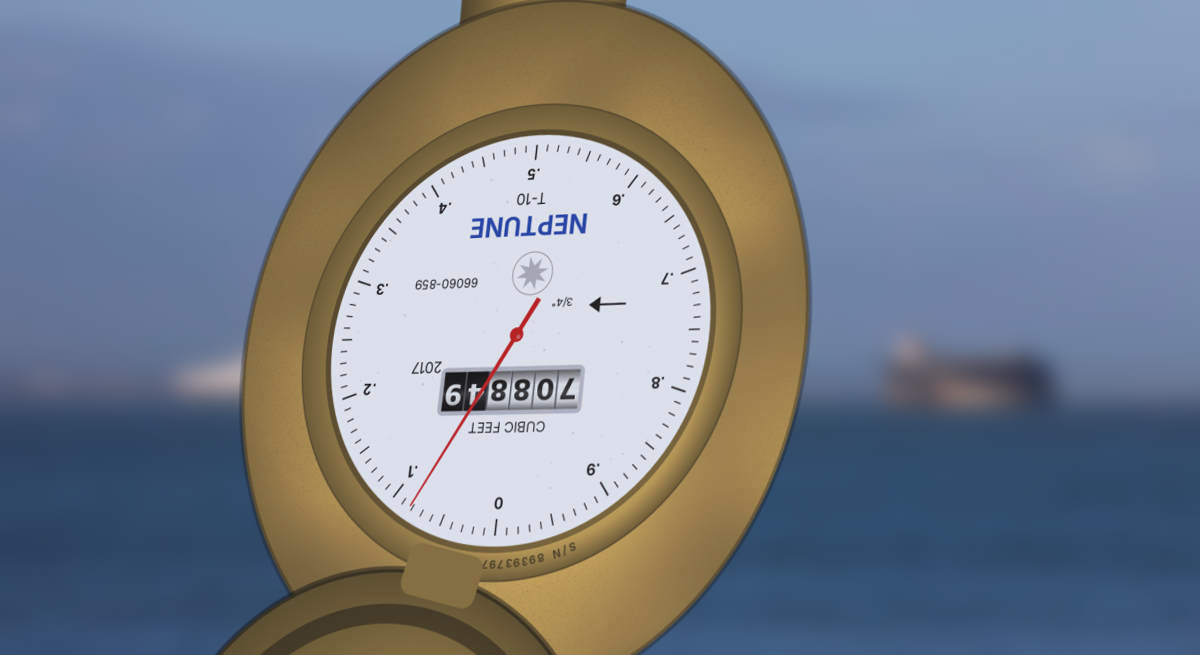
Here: 708849.08 ft³
